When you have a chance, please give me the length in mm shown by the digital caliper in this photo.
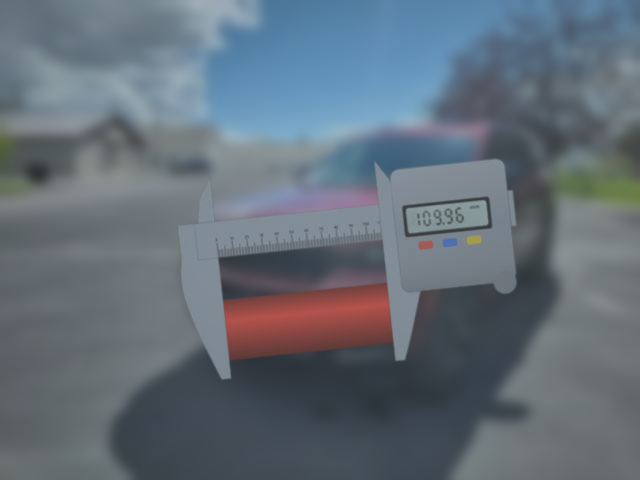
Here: 109.96 mm
